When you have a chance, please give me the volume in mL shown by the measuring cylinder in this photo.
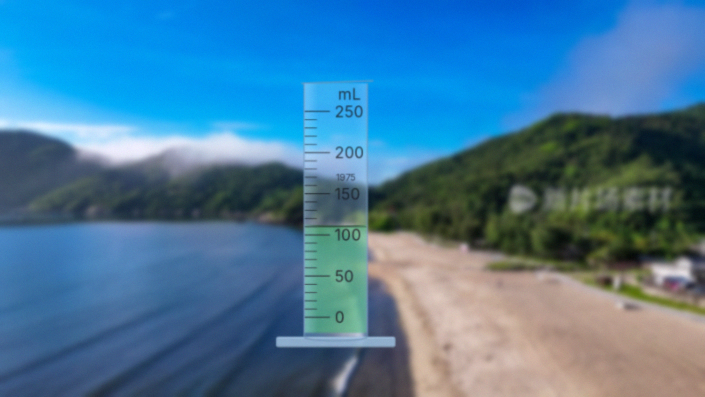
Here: 110 mL
